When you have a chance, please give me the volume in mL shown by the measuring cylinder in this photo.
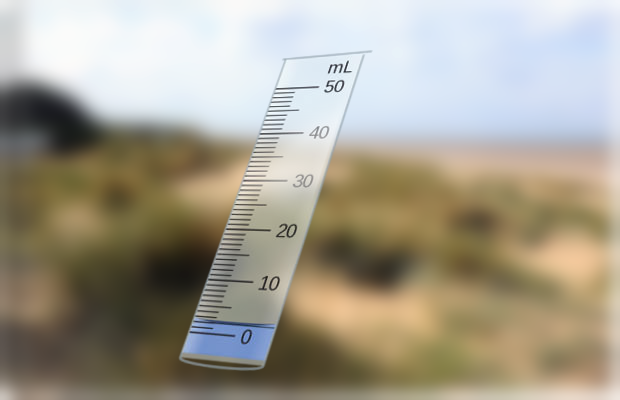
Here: 2 mL
